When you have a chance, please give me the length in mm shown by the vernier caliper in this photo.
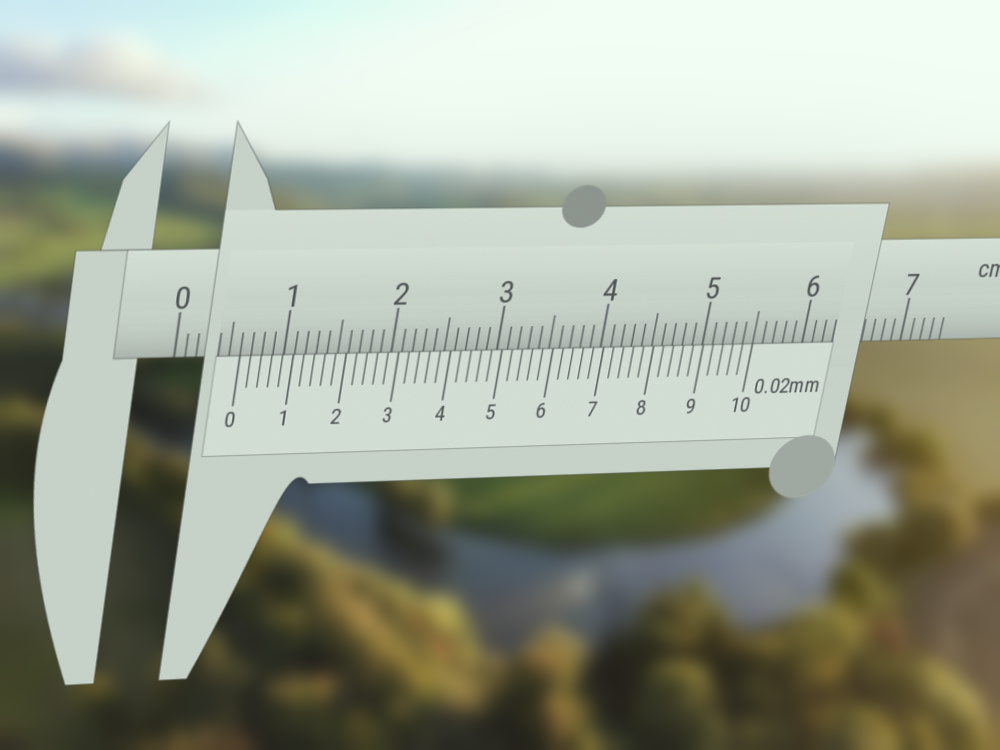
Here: 6.0 mm
